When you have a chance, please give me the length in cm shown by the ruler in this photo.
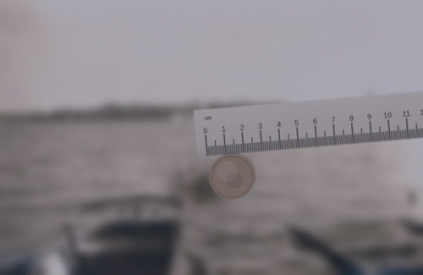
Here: 2.5 cm
